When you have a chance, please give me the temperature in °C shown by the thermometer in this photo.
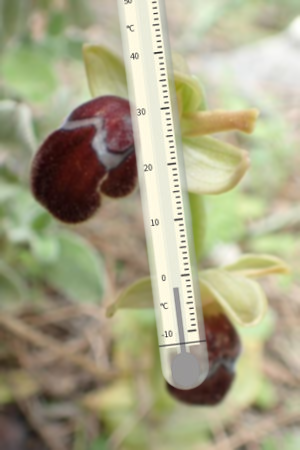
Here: -2 °C
